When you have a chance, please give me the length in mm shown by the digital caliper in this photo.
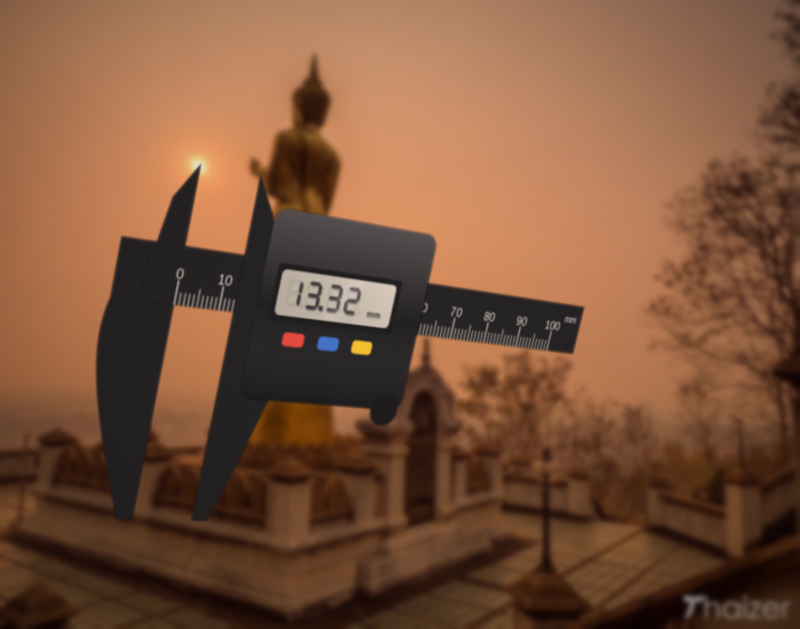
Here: 13.32 mm
